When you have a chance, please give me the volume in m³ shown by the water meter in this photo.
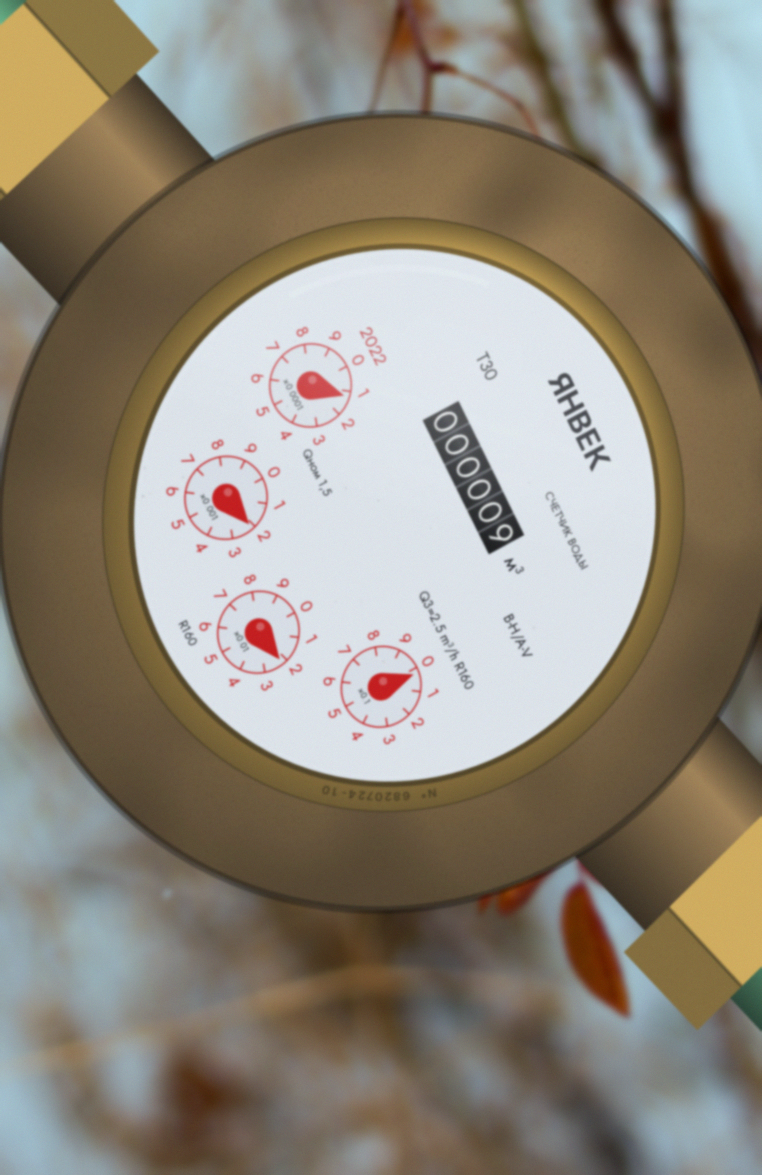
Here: 9.0221 m³
